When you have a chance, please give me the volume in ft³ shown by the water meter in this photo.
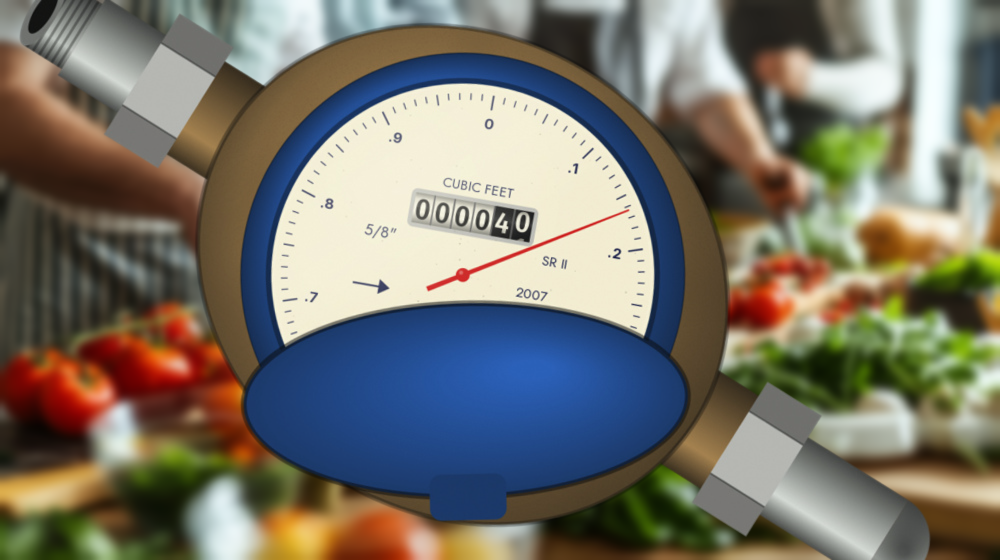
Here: 40.16 ft³
